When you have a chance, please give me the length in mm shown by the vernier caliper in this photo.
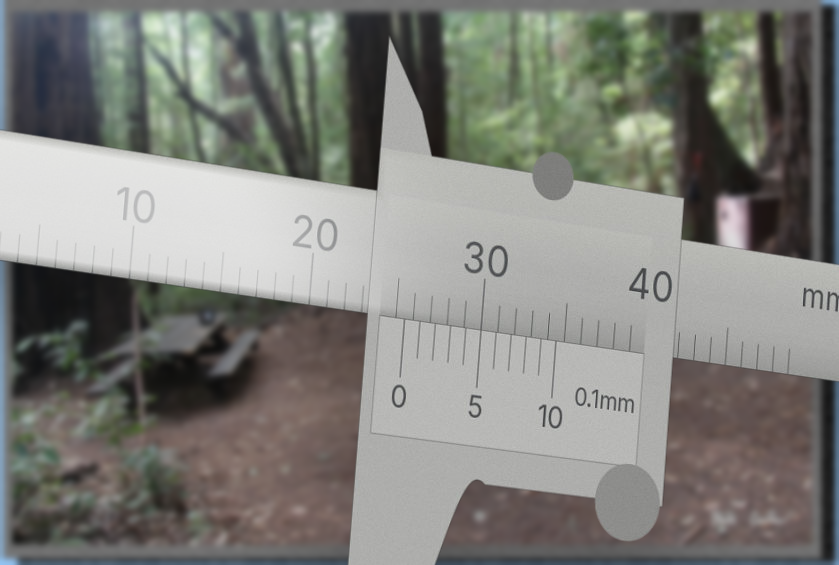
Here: 25.5 mm
